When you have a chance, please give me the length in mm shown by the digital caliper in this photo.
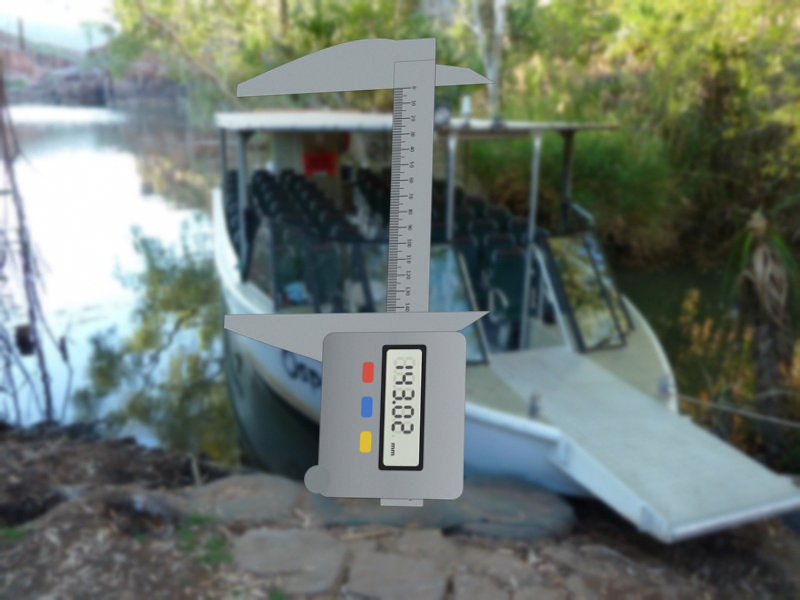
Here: 143.02 mm
